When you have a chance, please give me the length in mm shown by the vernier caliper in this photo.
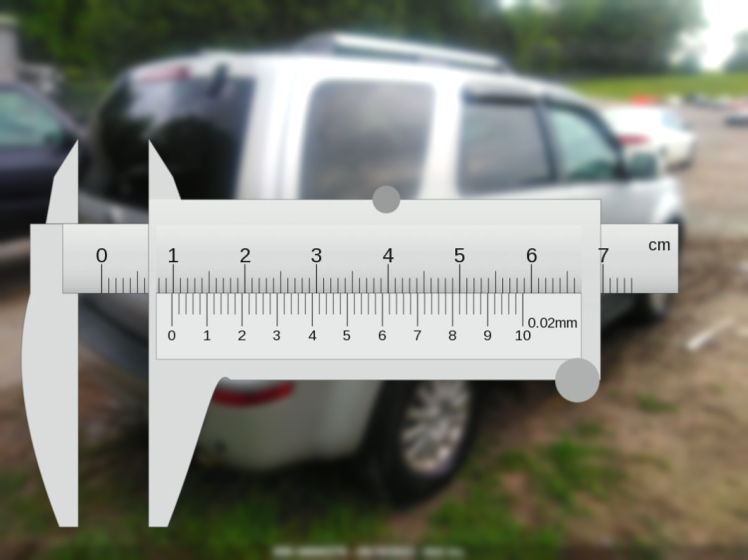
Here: 9.8 mm
